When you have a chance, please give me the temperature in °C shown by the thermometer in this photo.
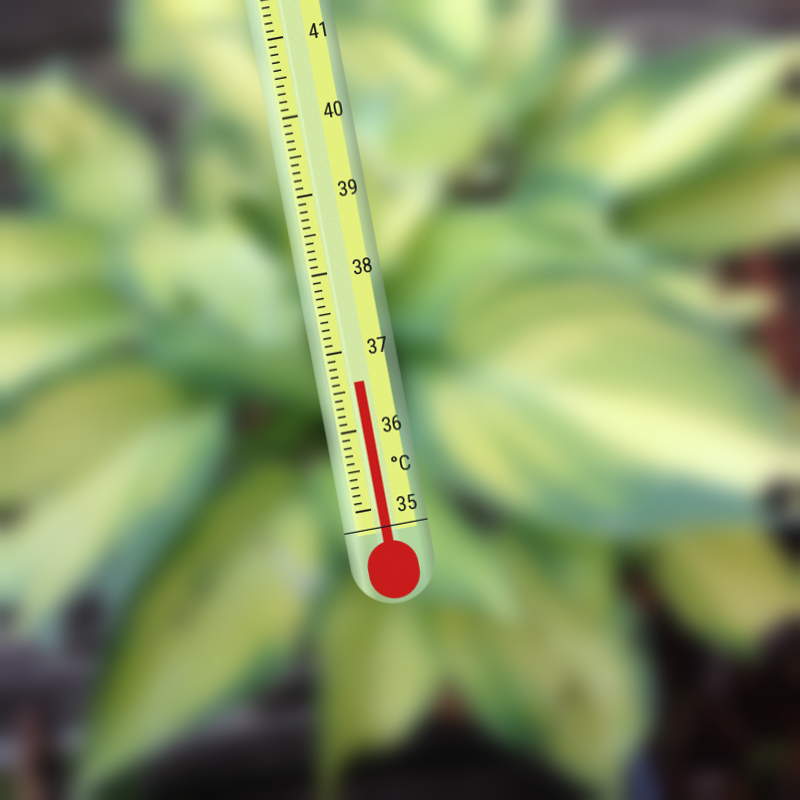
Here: 36.6 °C
